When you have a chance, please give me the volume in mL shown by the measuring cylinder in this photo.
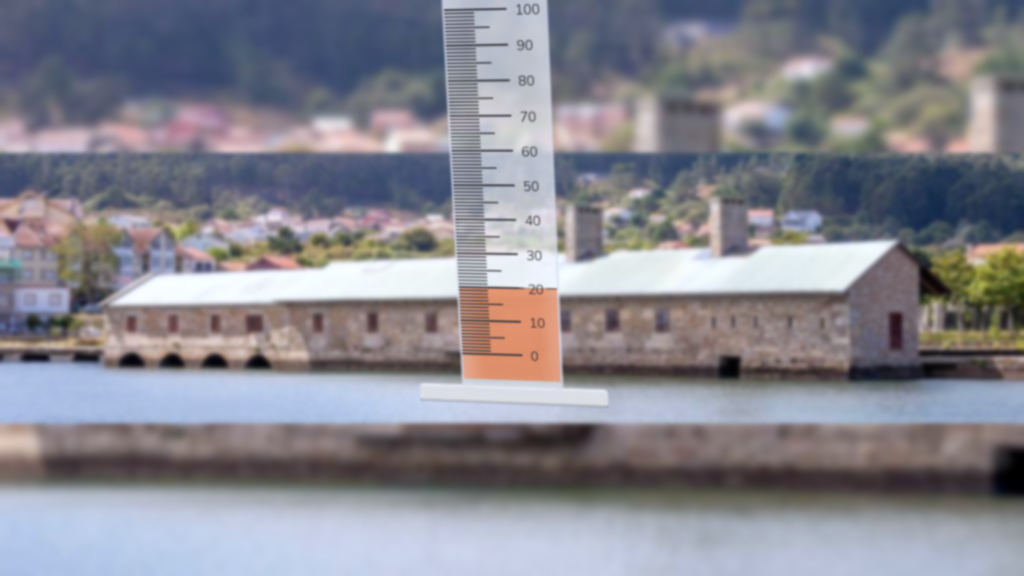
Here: 20 mL
